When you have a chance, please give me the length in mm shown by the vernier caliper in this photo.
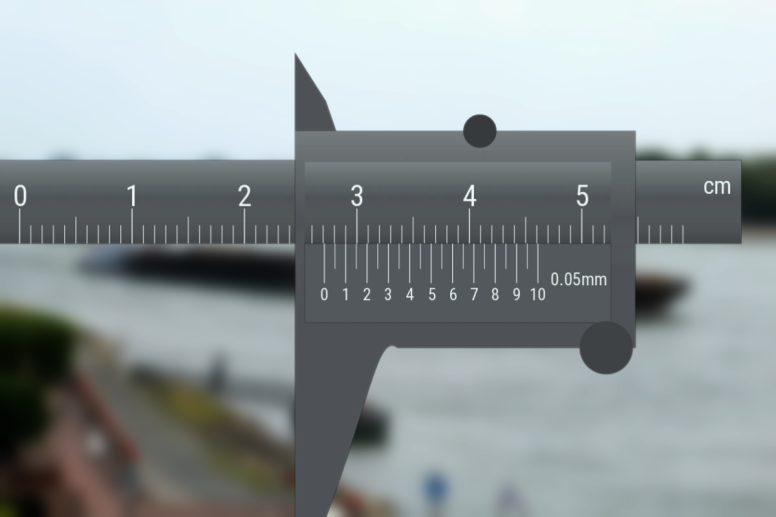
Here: 27.1 mm
